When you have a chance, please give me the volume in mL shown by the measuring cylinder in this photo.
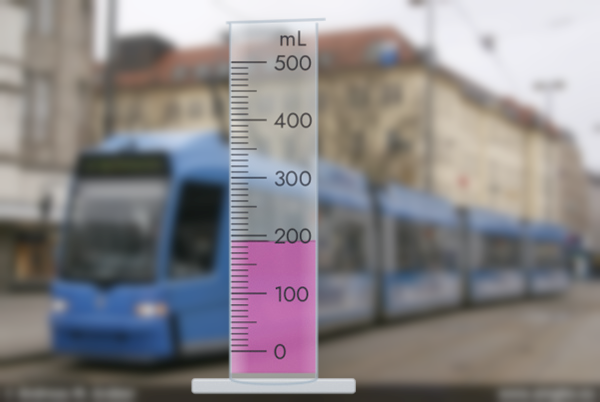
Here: 190 mL
